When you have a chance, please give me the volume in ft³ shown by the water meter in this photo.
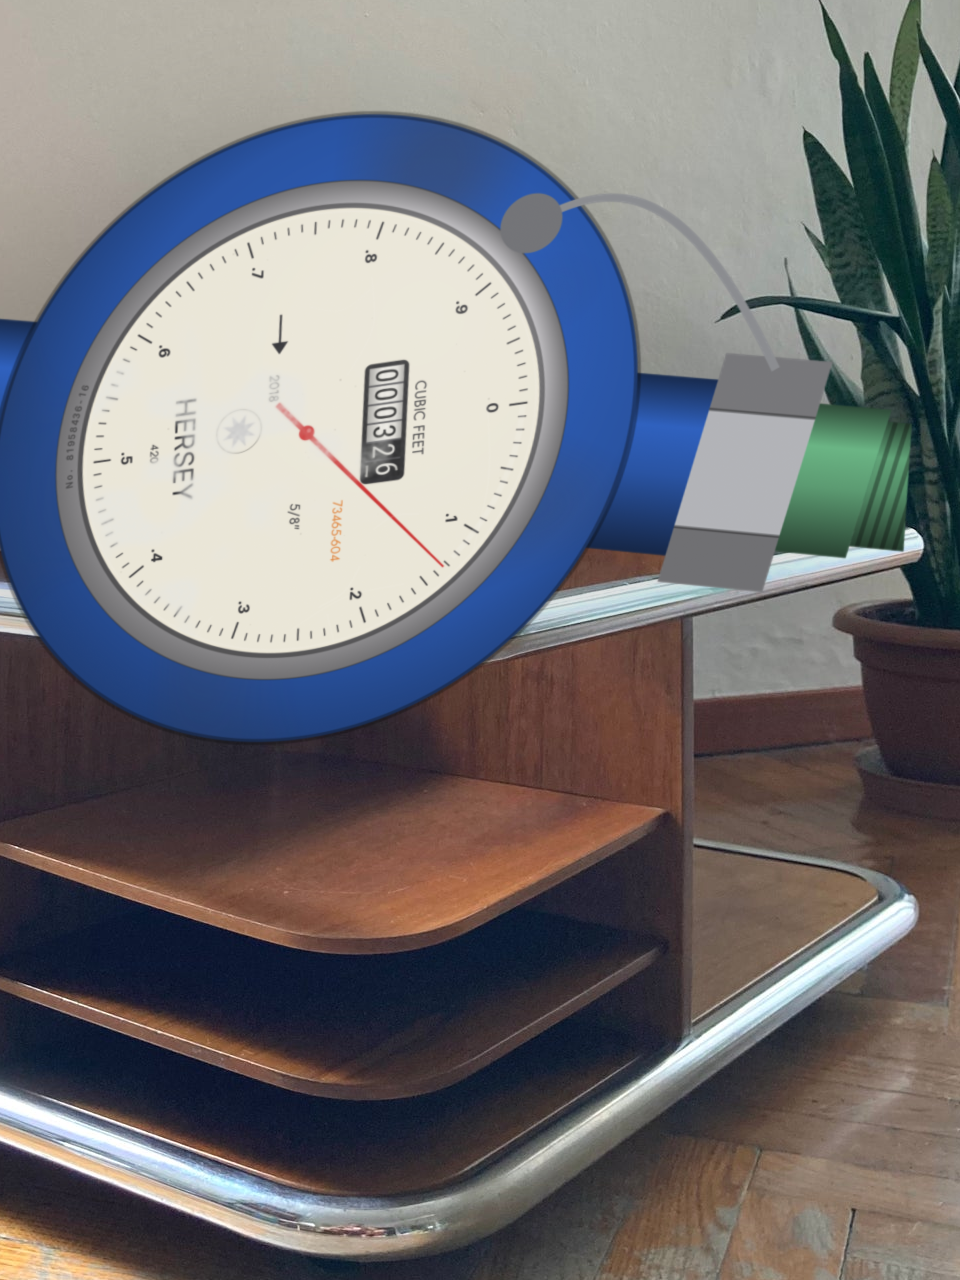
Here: 326.13 ft³
